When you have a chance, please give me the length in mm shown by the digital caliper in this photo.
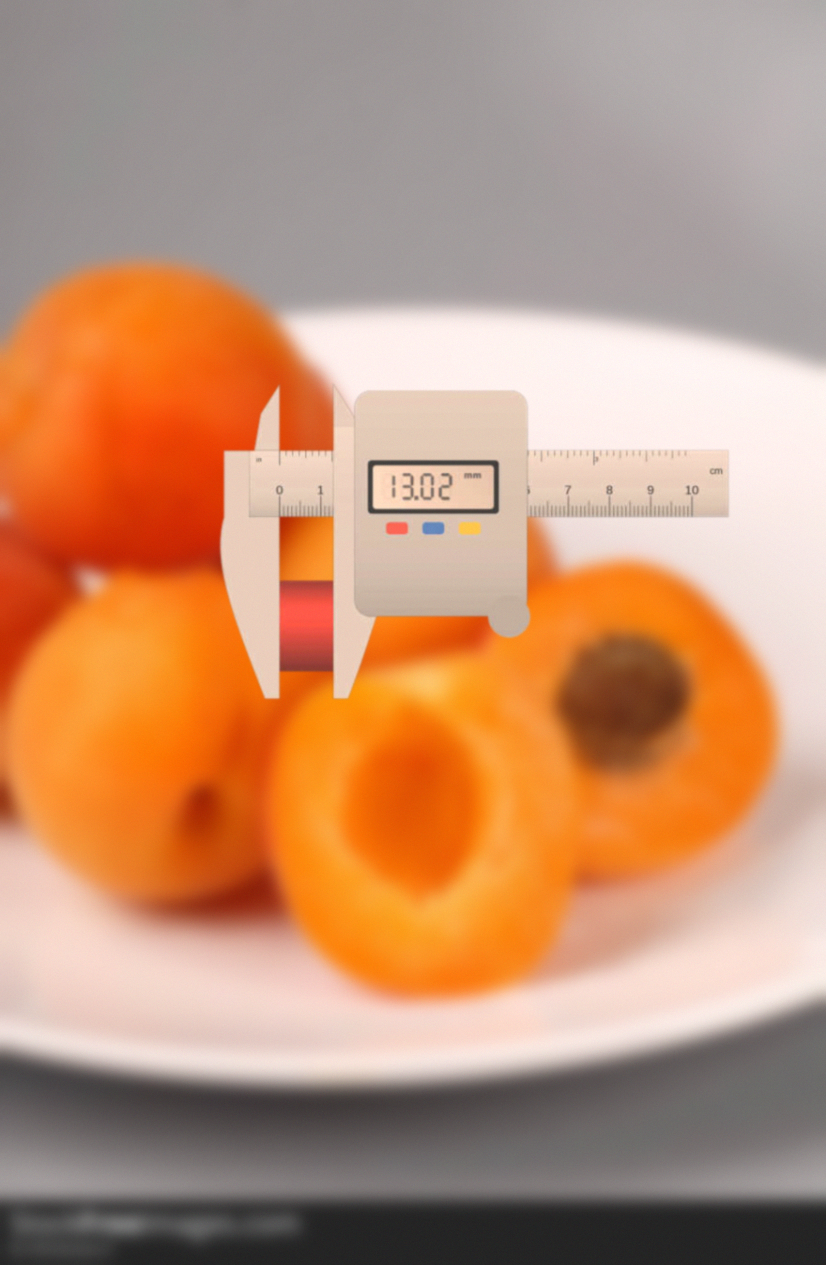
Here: 13.02 mm
